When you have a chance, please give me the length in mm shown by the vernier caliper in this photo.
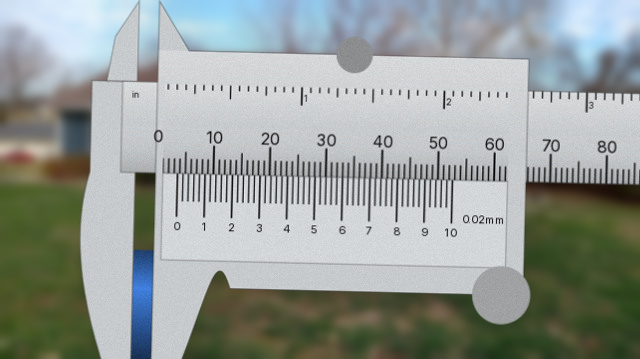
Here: 3.6 mm
